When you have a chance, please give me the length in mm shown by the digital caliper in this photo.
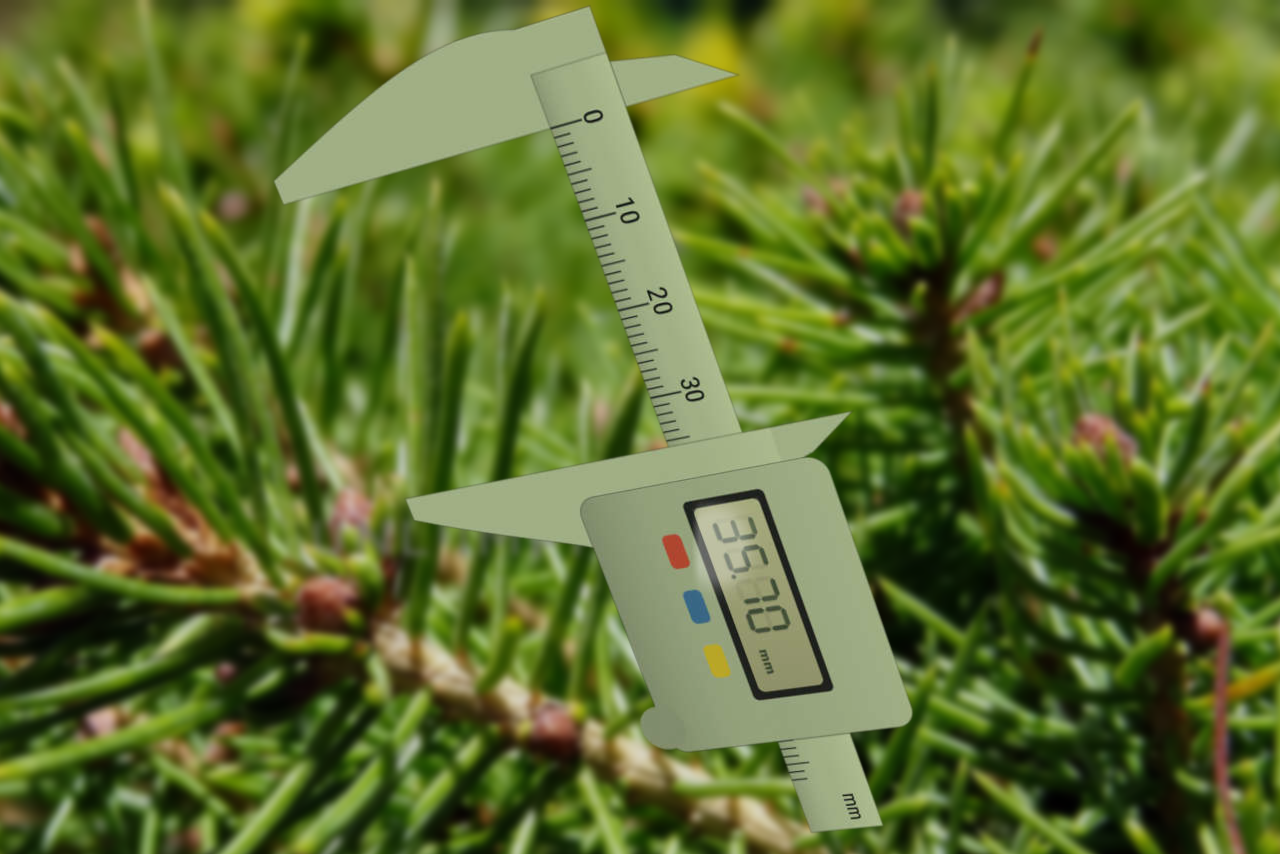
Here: 35.70 mm
